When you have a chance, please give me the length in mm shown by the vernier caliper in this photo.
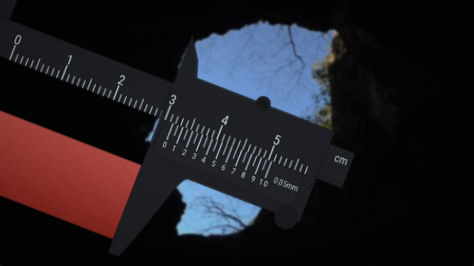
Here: 31.6 mm
